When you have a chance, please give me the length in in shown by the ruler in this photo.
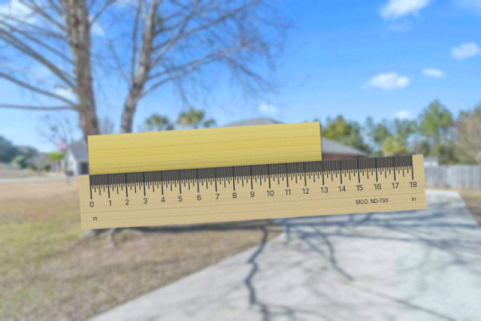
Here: 13 in
